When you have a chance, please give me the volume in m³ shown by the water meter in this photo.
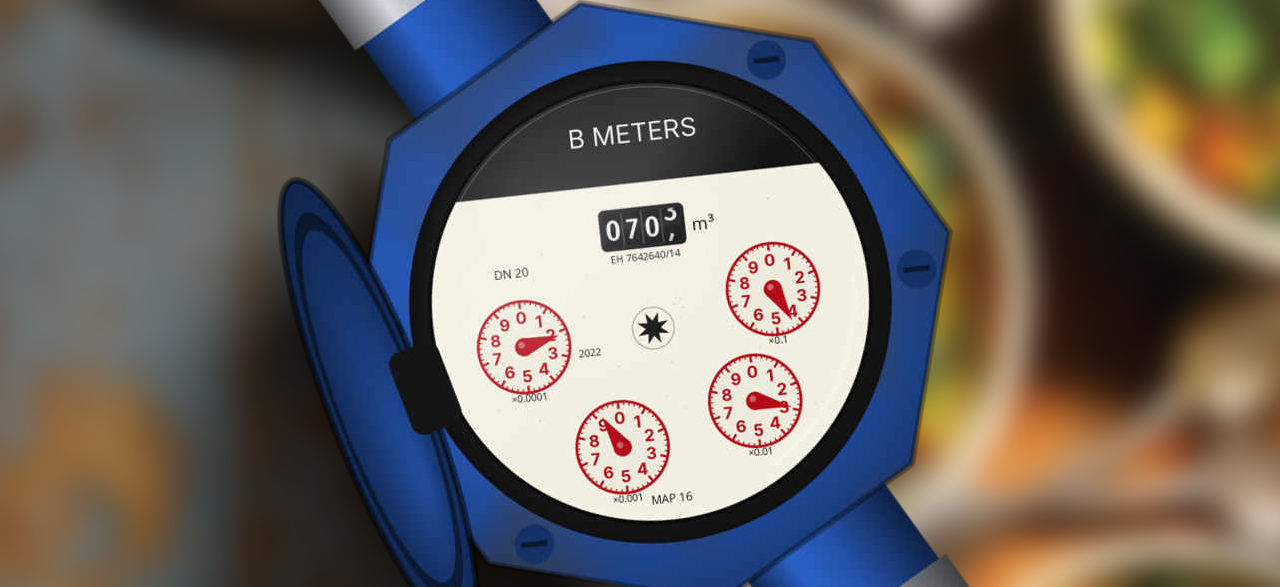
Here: 703.4292 m³
